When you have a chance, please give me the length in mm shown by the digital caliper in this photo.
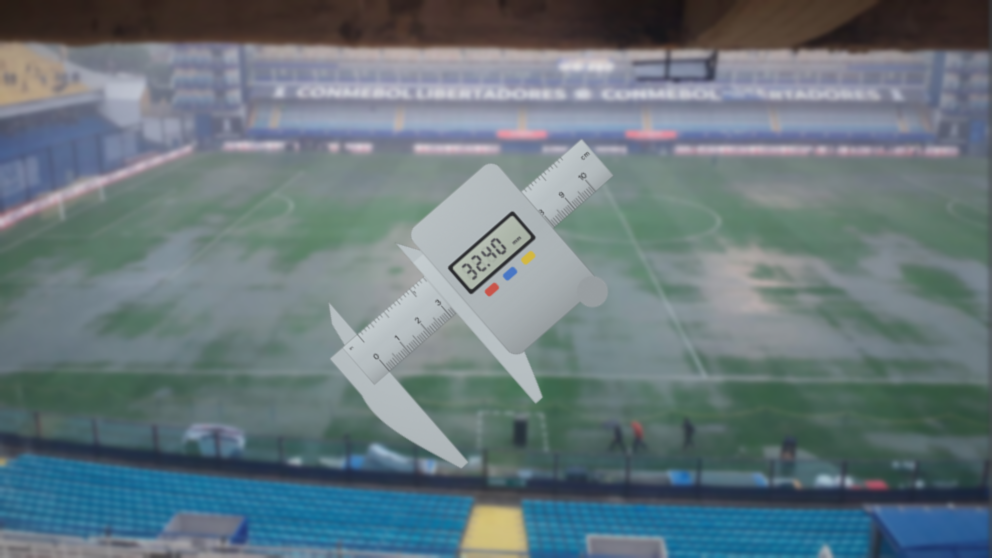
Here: 32.40 mm
